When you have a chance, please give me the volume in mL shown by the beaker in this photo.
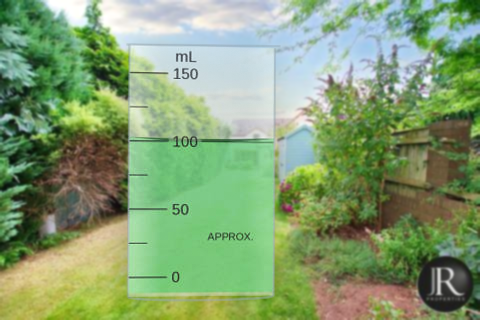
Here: 100 mL
